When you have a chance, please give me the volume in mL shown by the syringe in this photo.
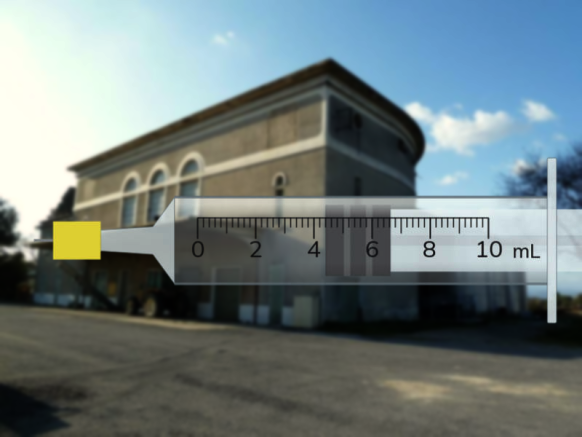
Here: 4.4 mL
